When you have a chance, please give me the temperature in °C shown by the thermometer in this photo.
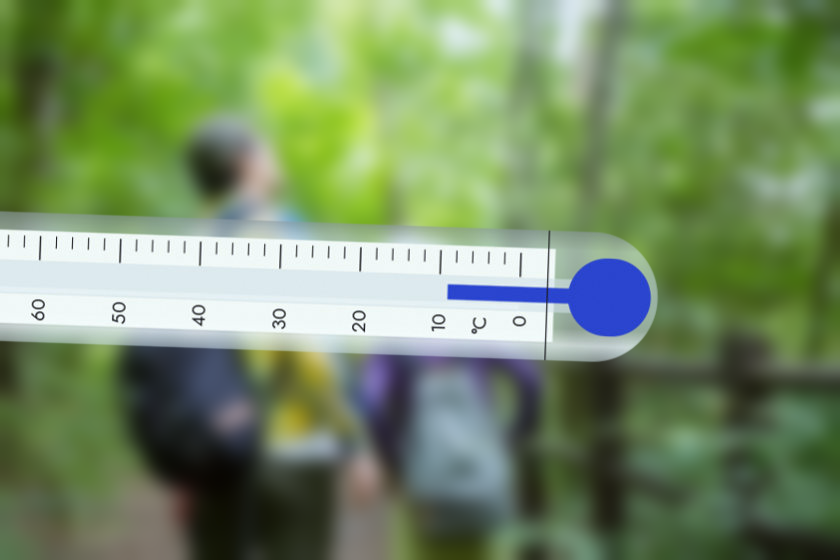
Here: 9 °C
